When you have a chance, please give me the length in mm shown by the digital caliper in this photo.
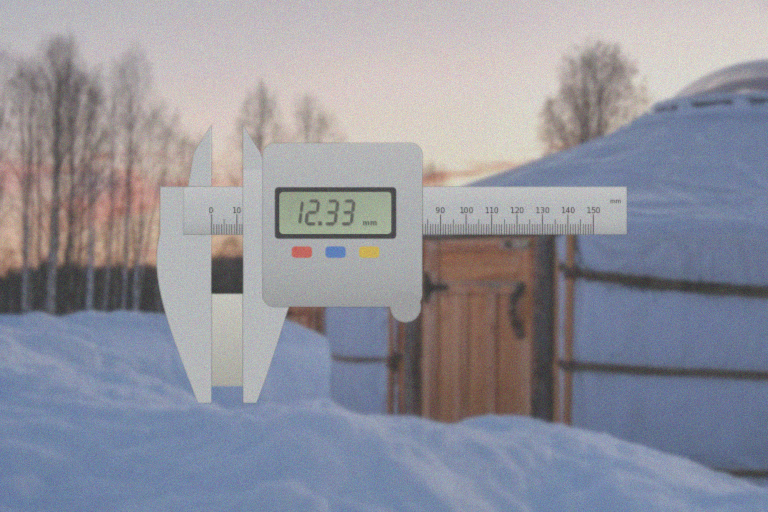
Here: 12.33 mm
